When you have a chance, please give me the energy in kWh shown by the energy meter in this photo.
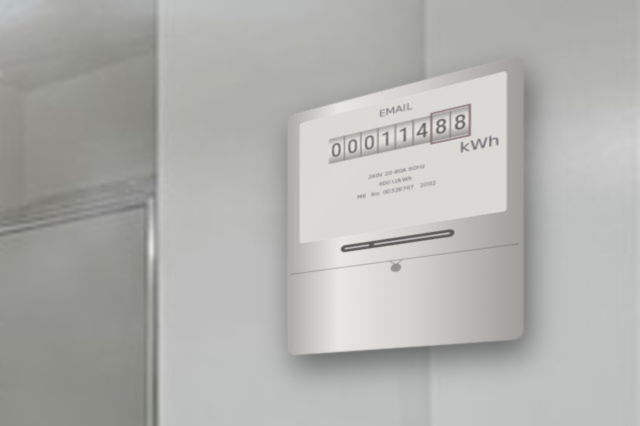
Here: 114.88 kWh
